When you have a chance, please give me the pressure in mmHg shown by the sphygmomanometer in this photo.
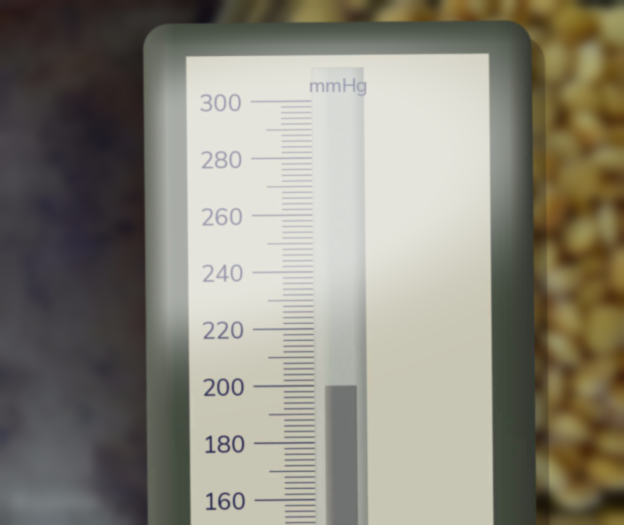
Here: 200 mmHg
